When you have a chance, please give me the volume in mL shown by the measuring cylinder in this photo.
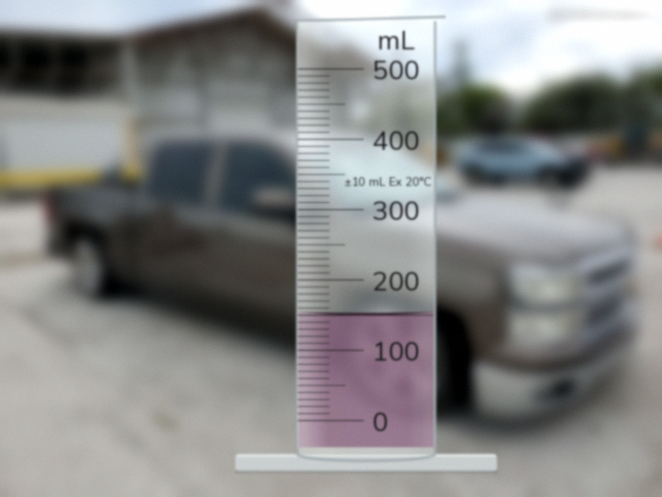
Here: 150 mL
